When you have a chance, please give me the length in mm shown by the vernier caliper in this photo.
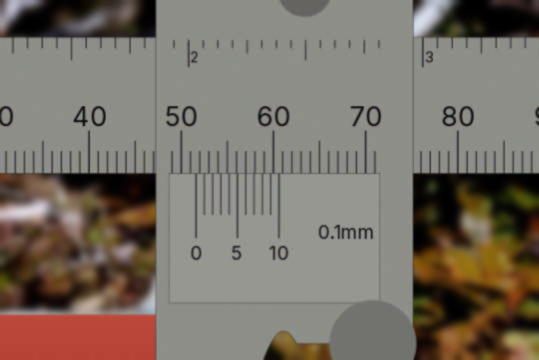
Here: 51.6 mm
